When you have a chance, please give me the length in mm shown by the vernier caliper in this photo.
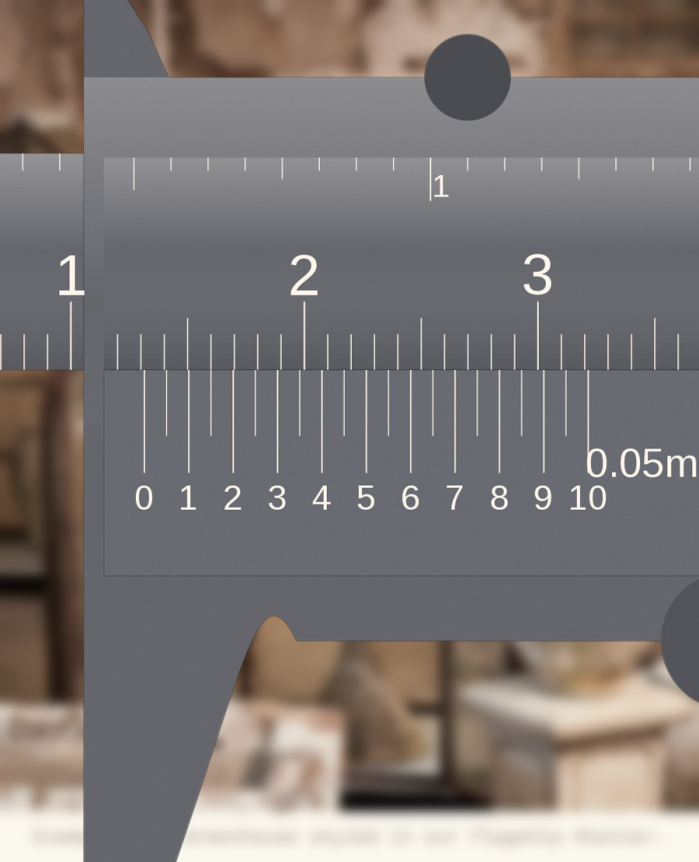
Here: 13.15 mm
